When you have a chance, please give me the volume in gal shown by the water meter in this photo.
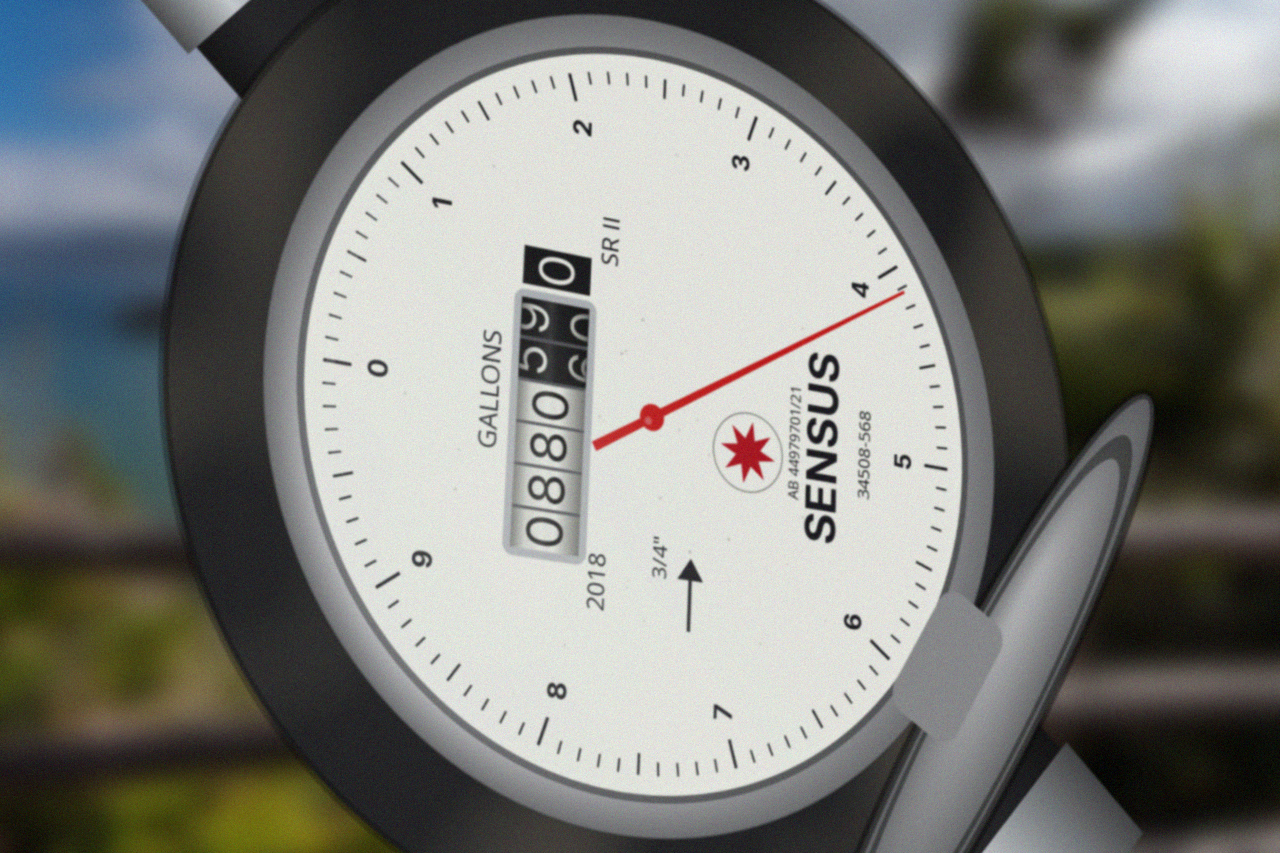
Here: 880594.1 gal
